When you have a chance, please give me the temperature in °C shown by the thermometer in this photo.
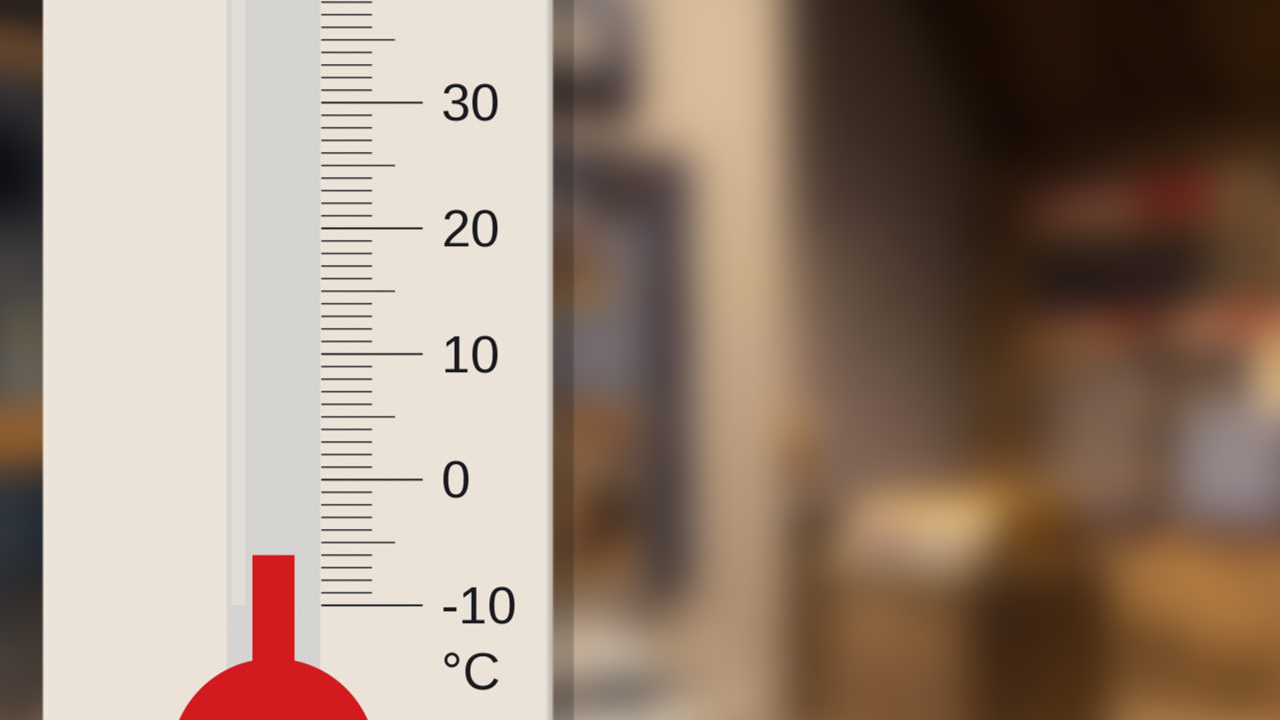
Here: -6 °C
